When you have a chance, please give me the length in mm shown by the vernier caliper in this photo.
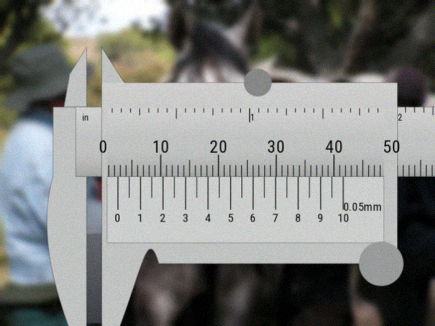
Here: 2.6 mm
